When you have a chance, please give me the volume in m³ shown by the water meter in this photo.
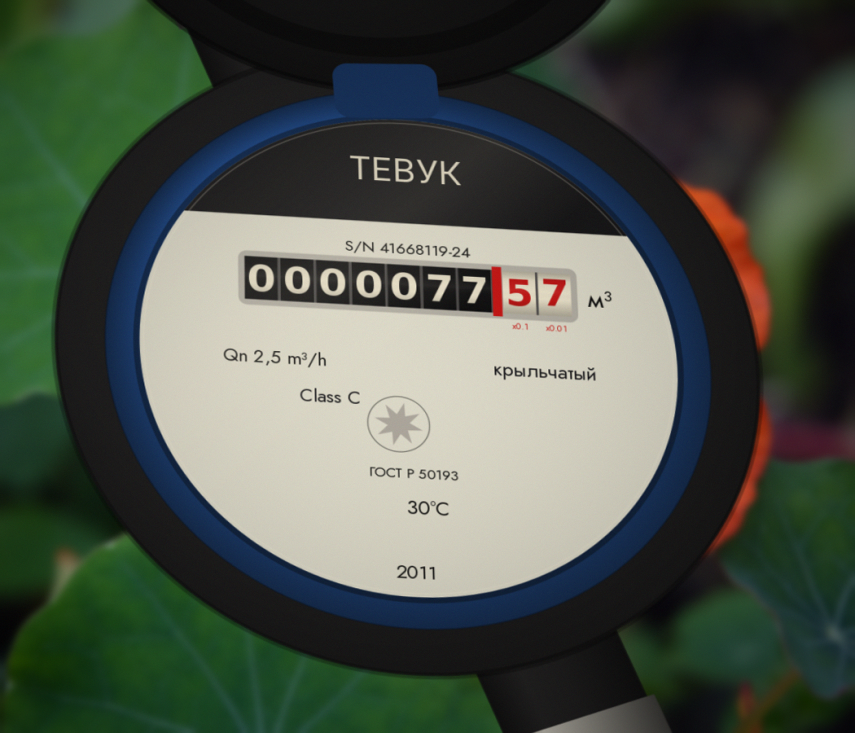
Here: 77.57 m³
